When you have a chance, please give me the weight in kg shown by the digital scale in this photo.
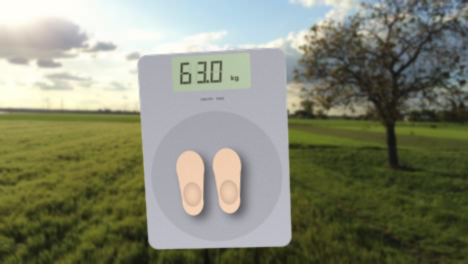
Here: 63.0 kg
